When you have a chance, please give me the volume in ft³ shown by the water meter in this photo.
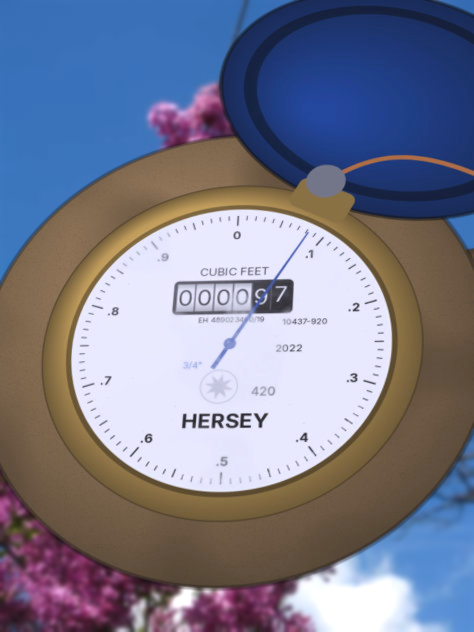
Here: 97.08 ft³
